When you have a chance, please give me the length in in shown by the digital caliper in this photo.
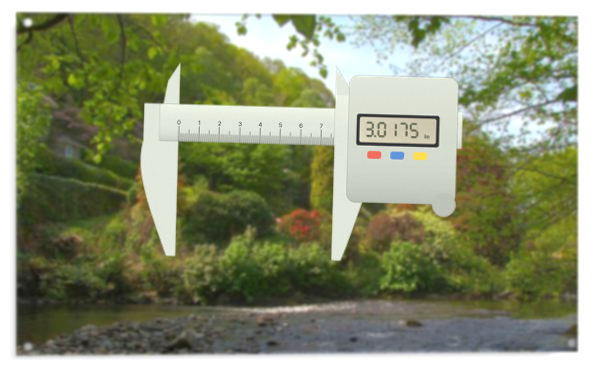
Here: 3.0175 in
